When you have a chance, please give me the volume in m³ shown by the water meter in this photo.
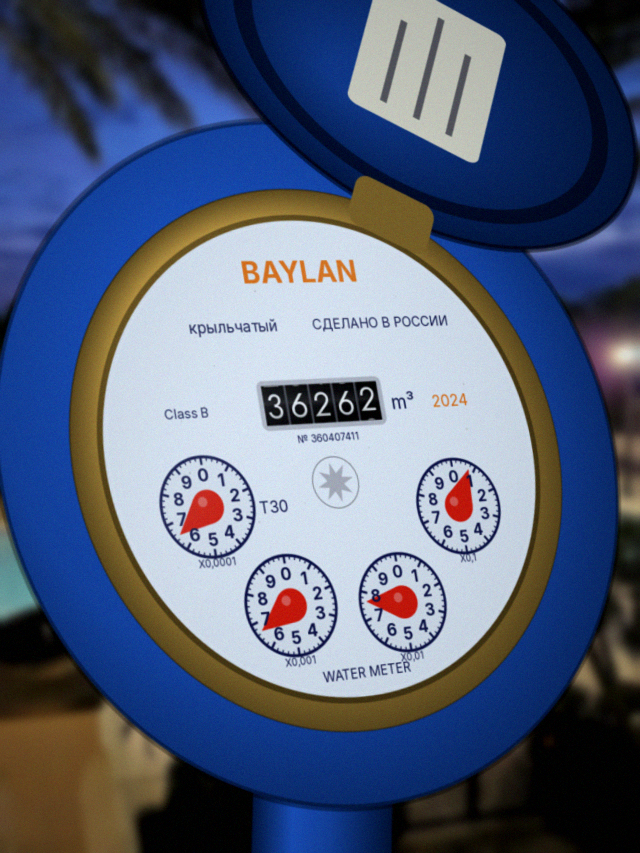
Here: 36262.0766 m³
